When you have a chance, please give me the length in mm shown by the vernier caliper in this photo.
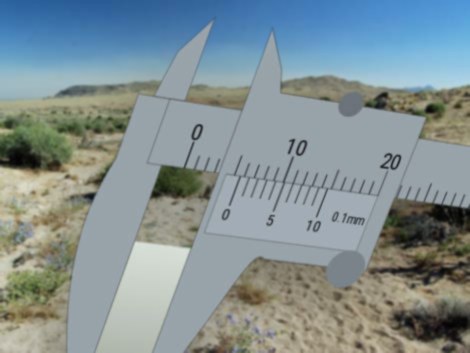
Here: 5.6 mm
